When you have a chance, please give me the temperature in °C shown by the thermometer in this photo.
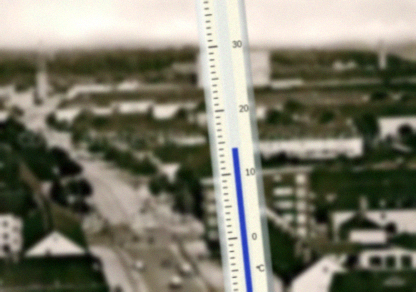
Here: 14 °C
